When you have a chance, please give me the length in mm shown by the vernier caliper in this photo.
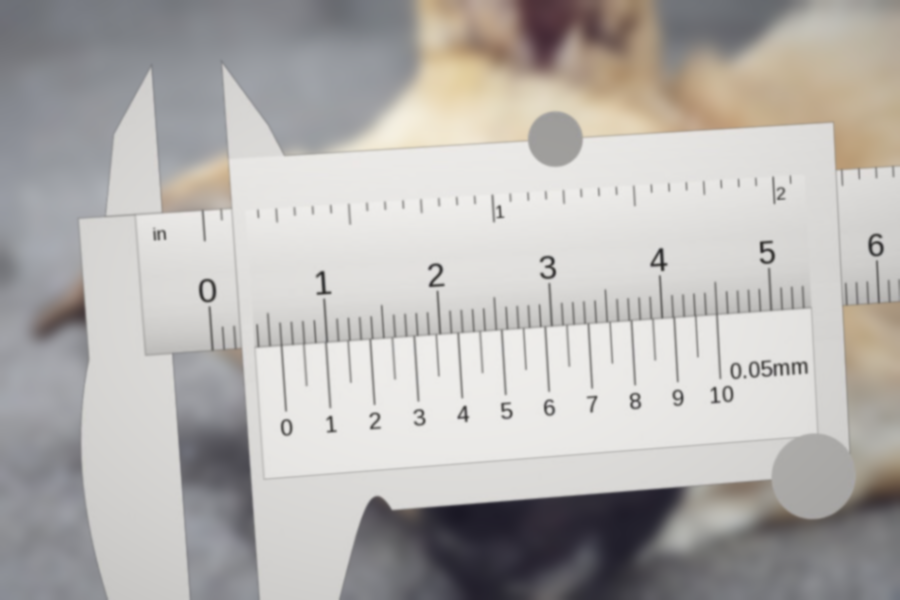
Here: 6.0 mm
